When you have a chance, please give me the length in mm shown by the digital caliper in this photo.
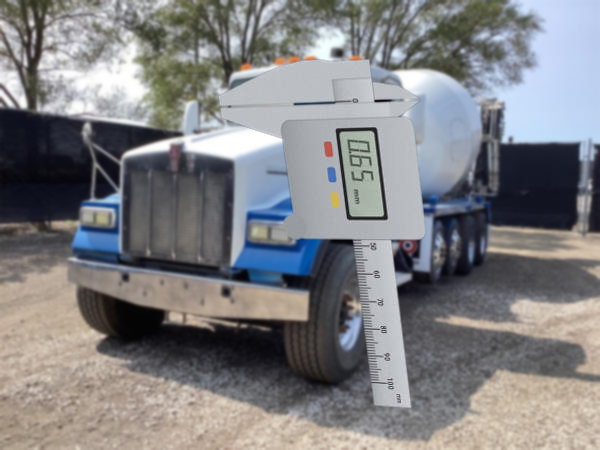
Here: 0.65 mm
